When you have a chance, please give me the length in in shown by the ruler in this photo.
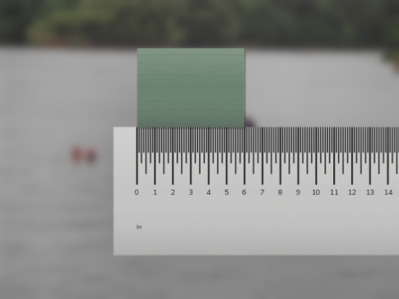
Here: 6 in
